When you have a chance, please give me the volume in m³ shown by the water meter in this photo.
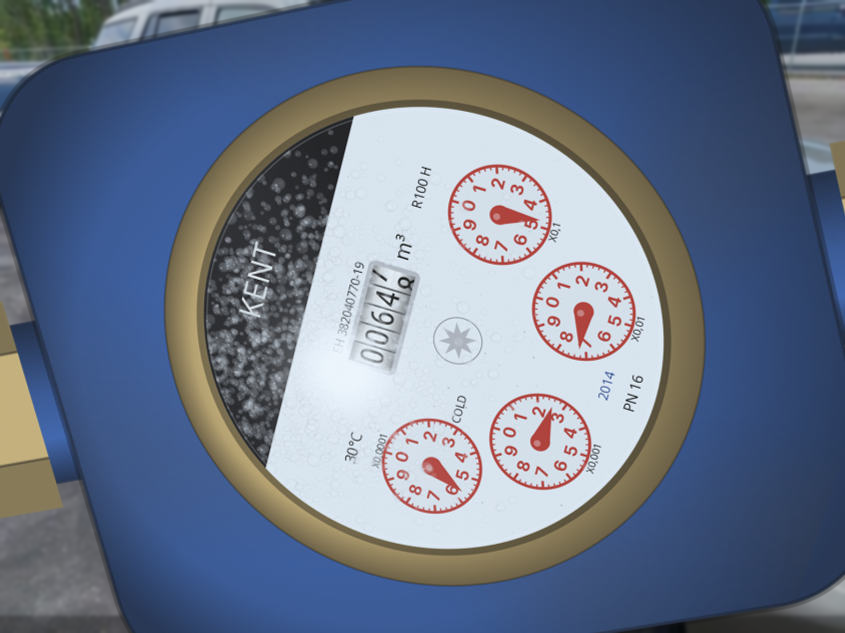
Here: 647.4725 m³
